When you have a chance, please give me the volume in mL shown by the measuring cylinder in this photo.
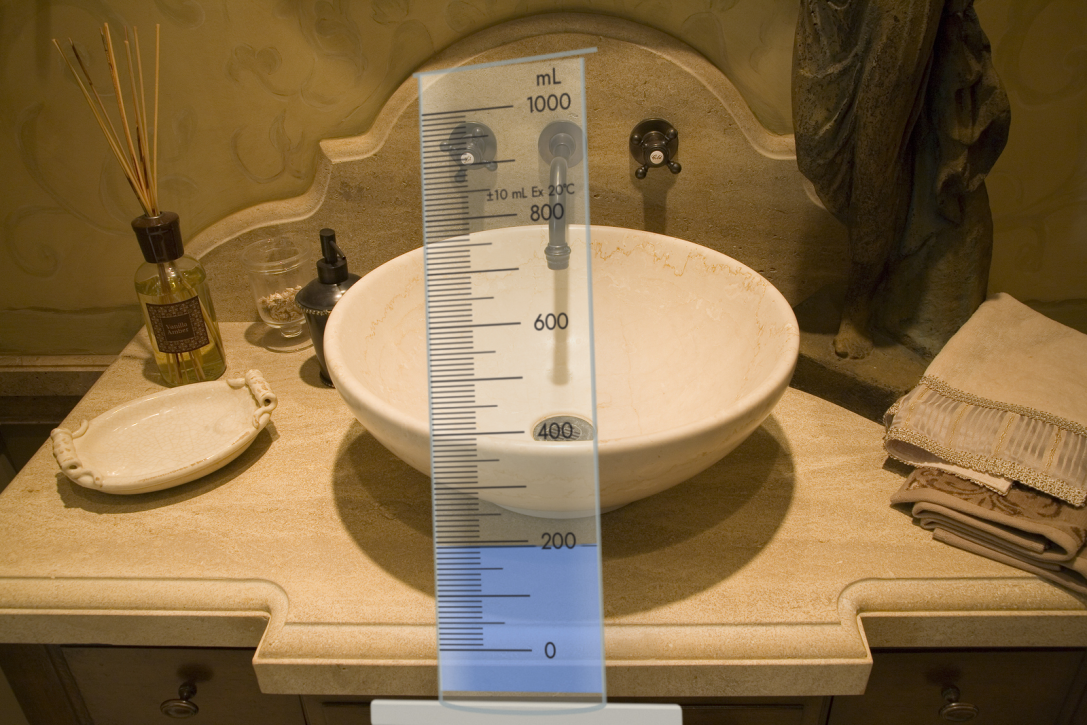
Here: 190 mL
